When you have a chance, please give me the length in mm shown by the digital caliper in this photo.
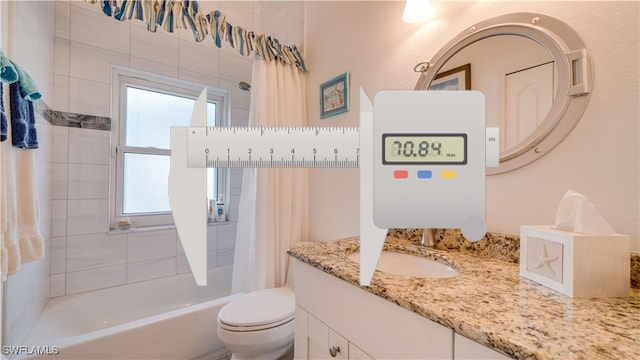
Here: 70.84 mm
